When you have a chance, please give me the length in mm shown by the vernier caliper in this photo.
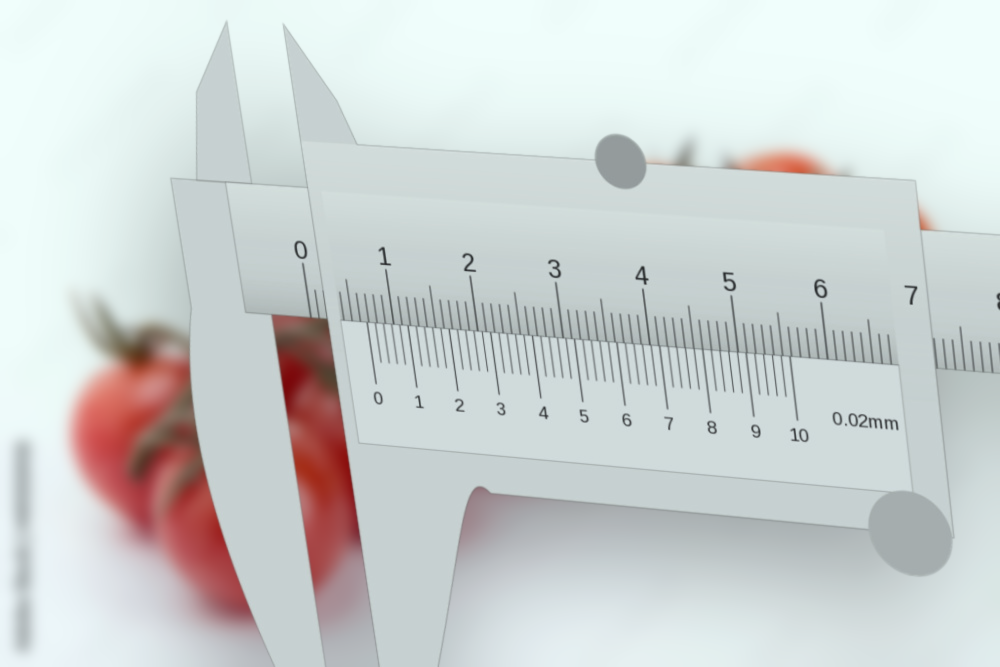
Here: 6.8 mm
